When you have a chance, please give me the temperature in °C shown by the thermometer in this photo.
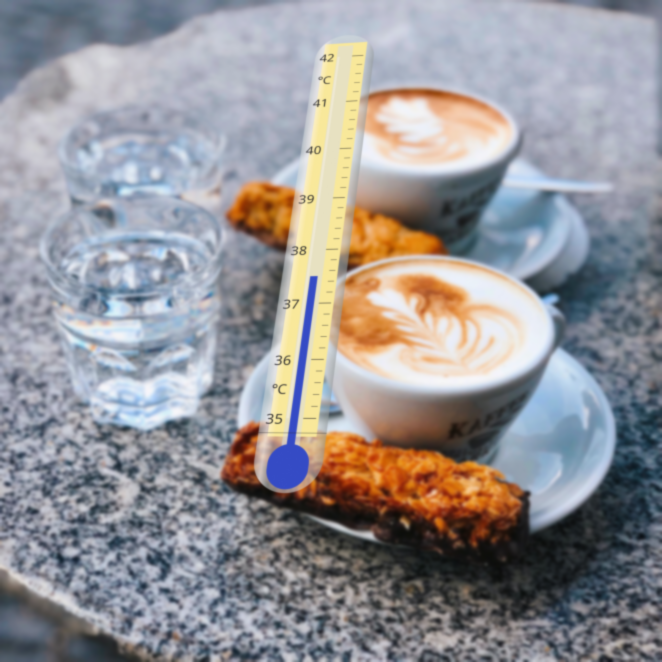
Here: 37.5 °C
